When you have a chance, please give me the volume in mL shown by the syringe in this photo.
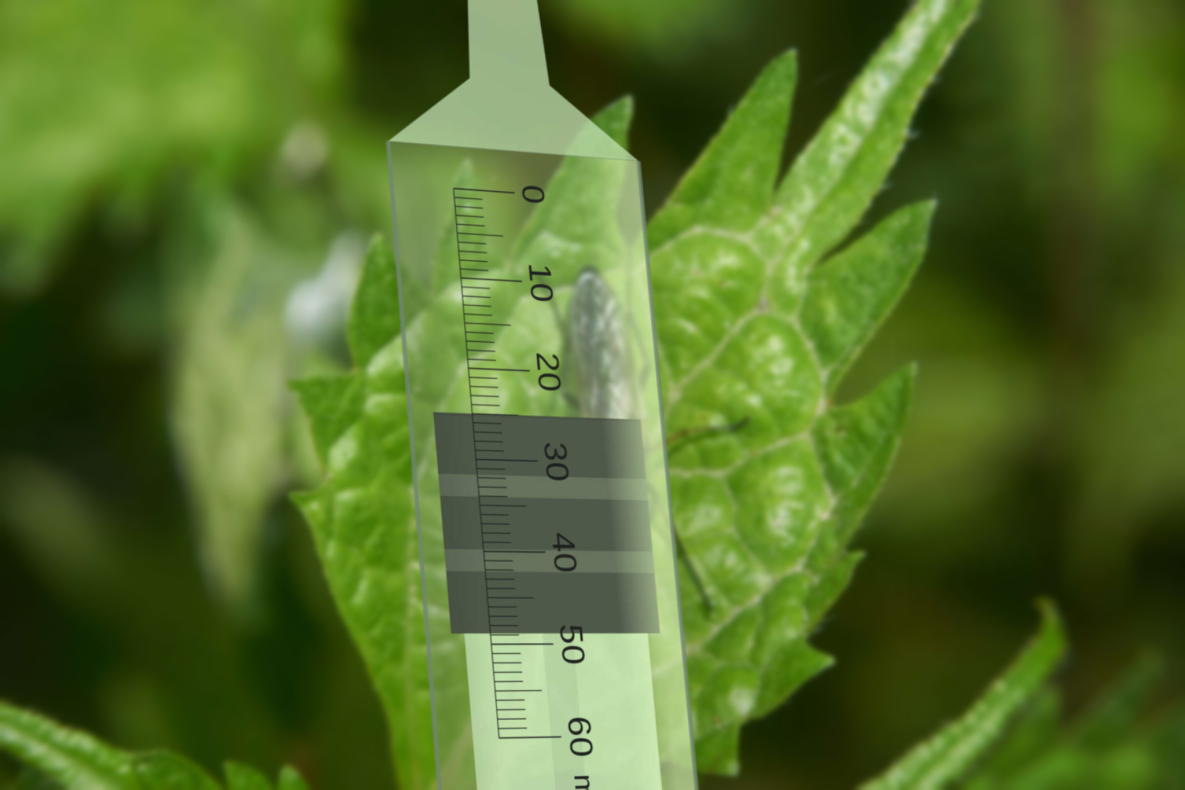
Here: 25 mL
